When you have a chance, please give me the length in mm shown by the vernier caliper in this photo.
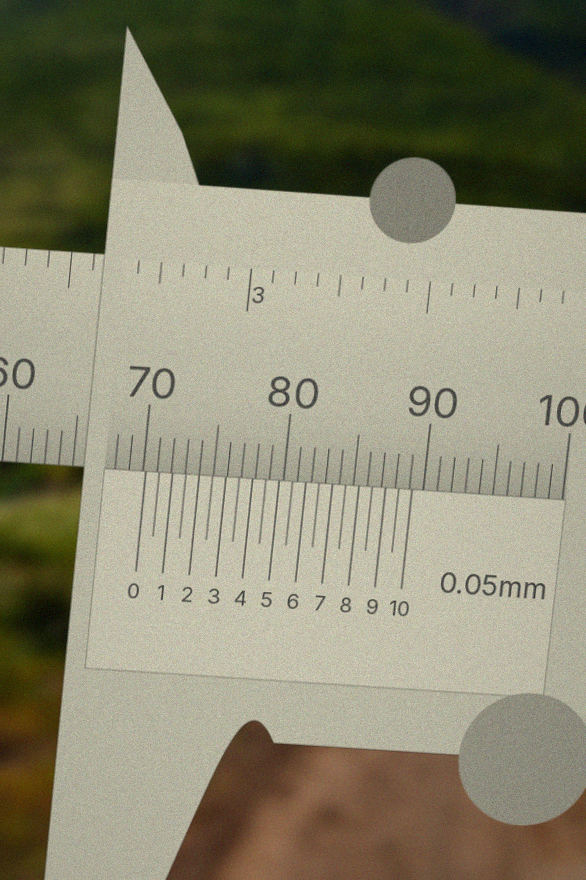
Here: 70.2 mm
